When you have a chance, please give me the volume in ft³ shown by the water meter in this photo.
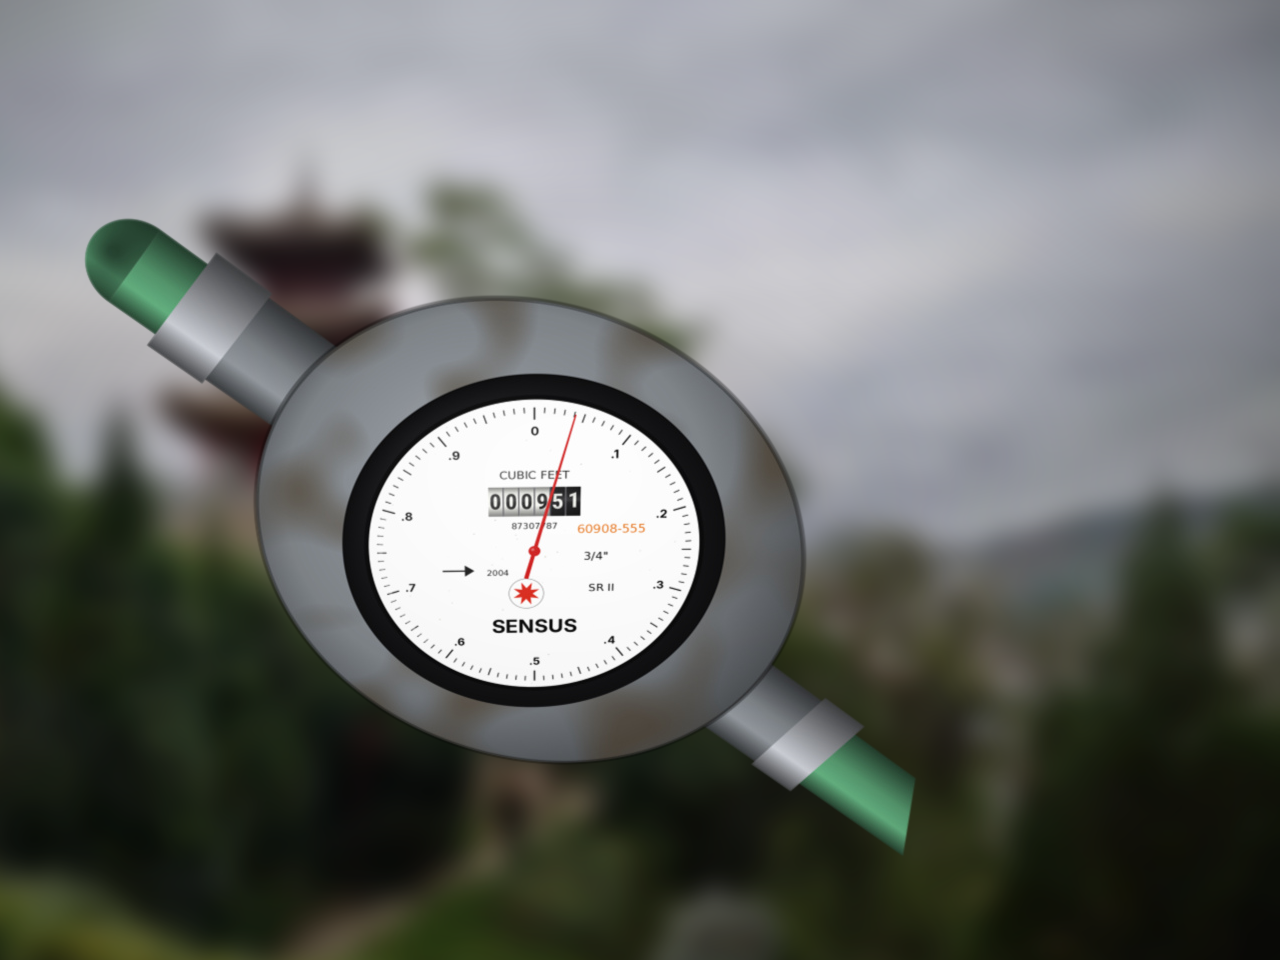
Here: 951.04 ft³
